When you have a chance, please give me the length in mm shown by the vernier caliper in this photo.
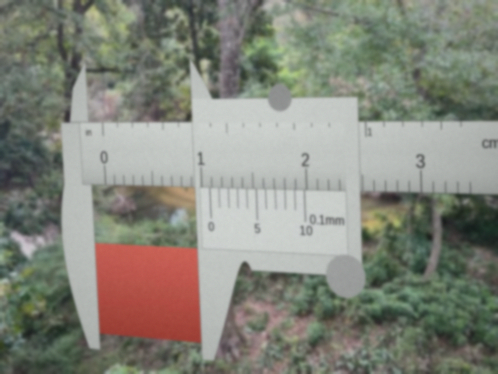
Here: 10.8 mm
